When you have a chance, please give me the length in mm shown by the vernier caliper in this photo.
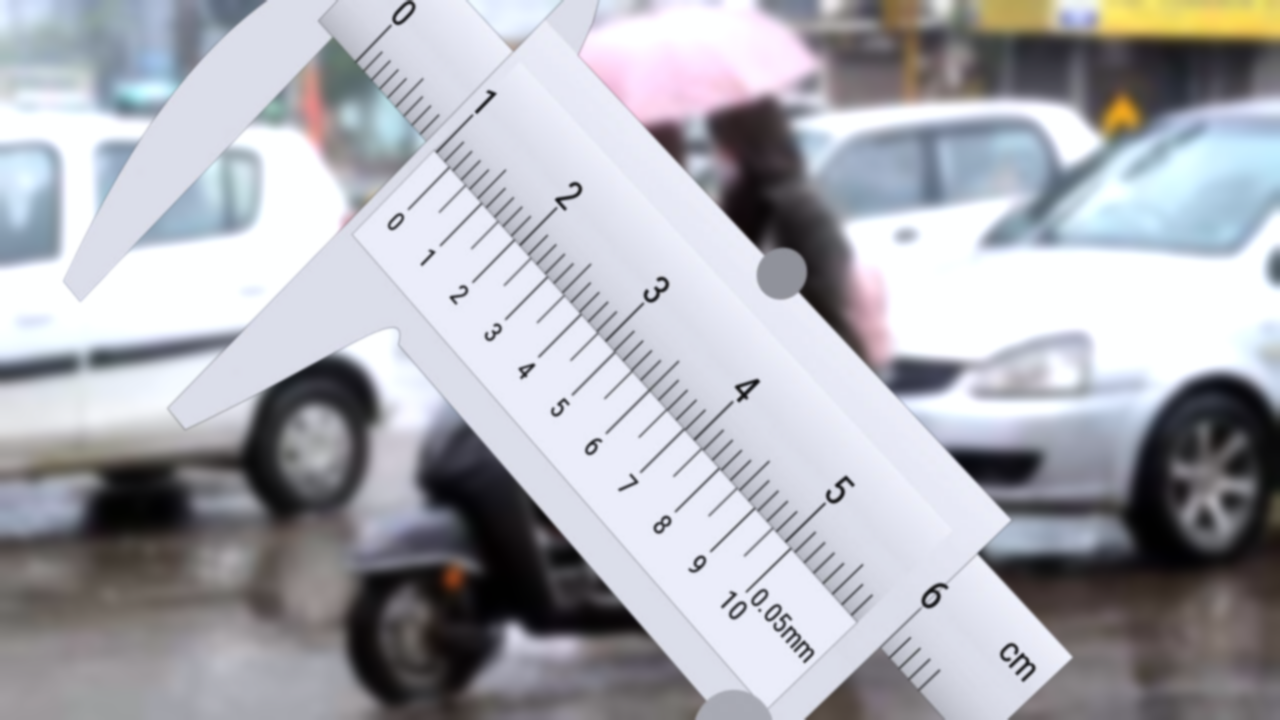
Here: 11.6 mm
